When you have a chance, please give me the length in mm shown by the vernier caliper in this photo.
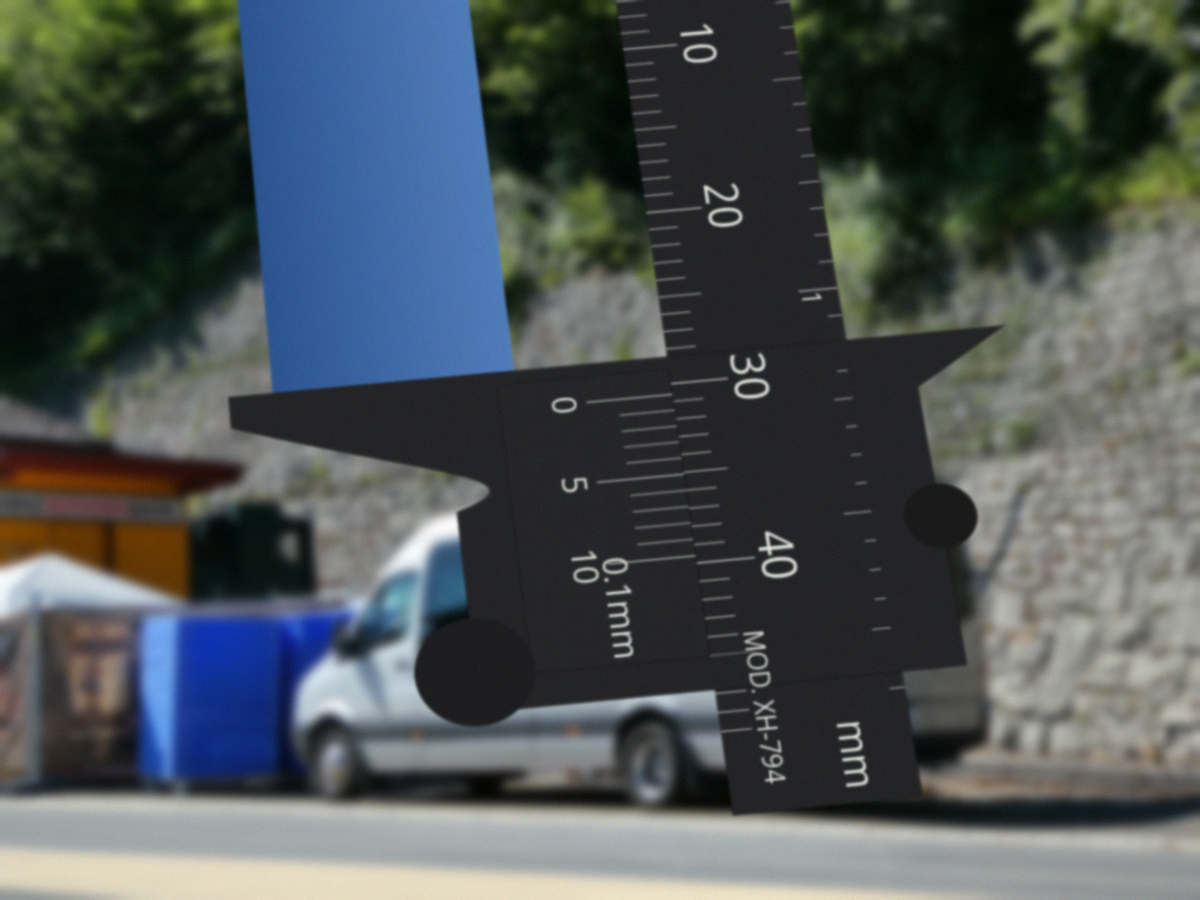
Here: 30.6 mm
